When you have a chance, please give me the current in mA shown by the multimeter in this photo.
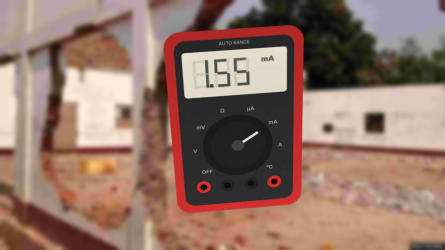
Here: 1.55 mA
